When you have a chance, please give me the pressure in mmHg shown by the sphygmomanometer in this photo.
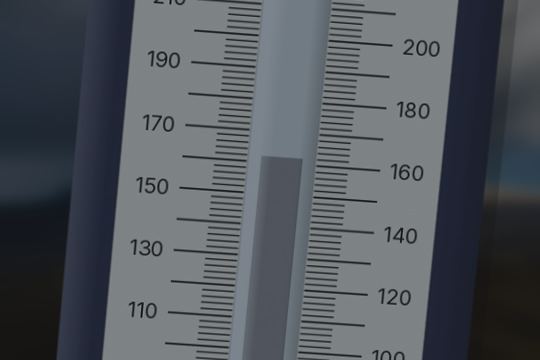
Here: 162 mmHg
